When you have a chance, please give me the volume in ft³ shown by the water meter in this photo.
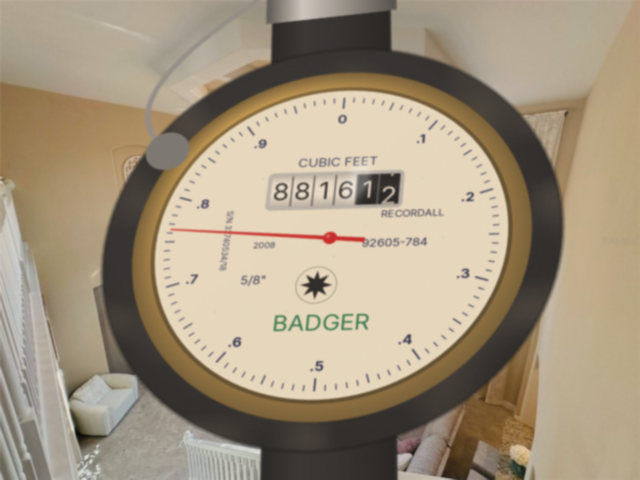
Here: 881611.76 ft³
